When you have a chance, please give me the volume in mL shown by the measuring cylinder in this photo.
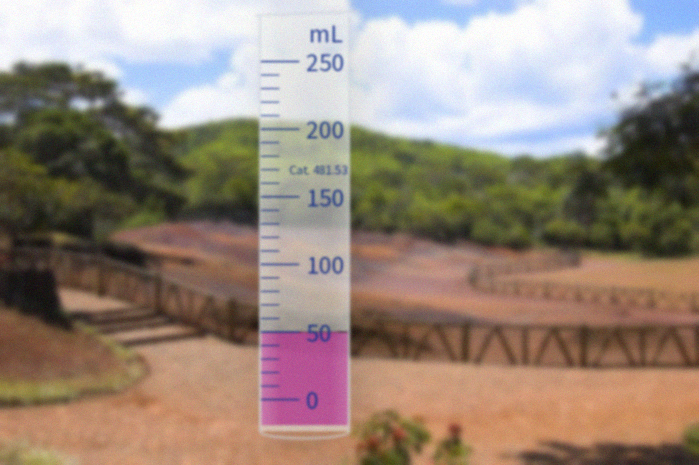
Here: 50 mL
